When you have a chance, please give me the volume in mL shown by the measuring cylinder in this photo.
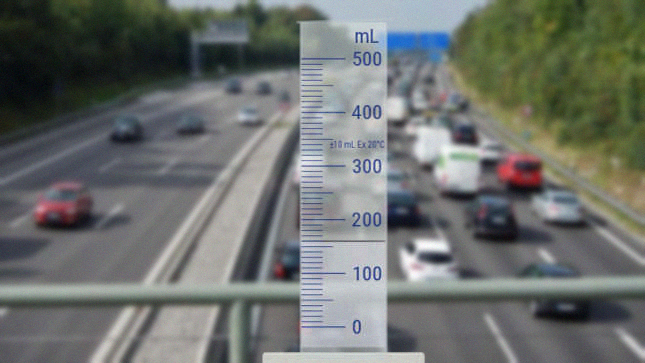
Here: 160 mL
